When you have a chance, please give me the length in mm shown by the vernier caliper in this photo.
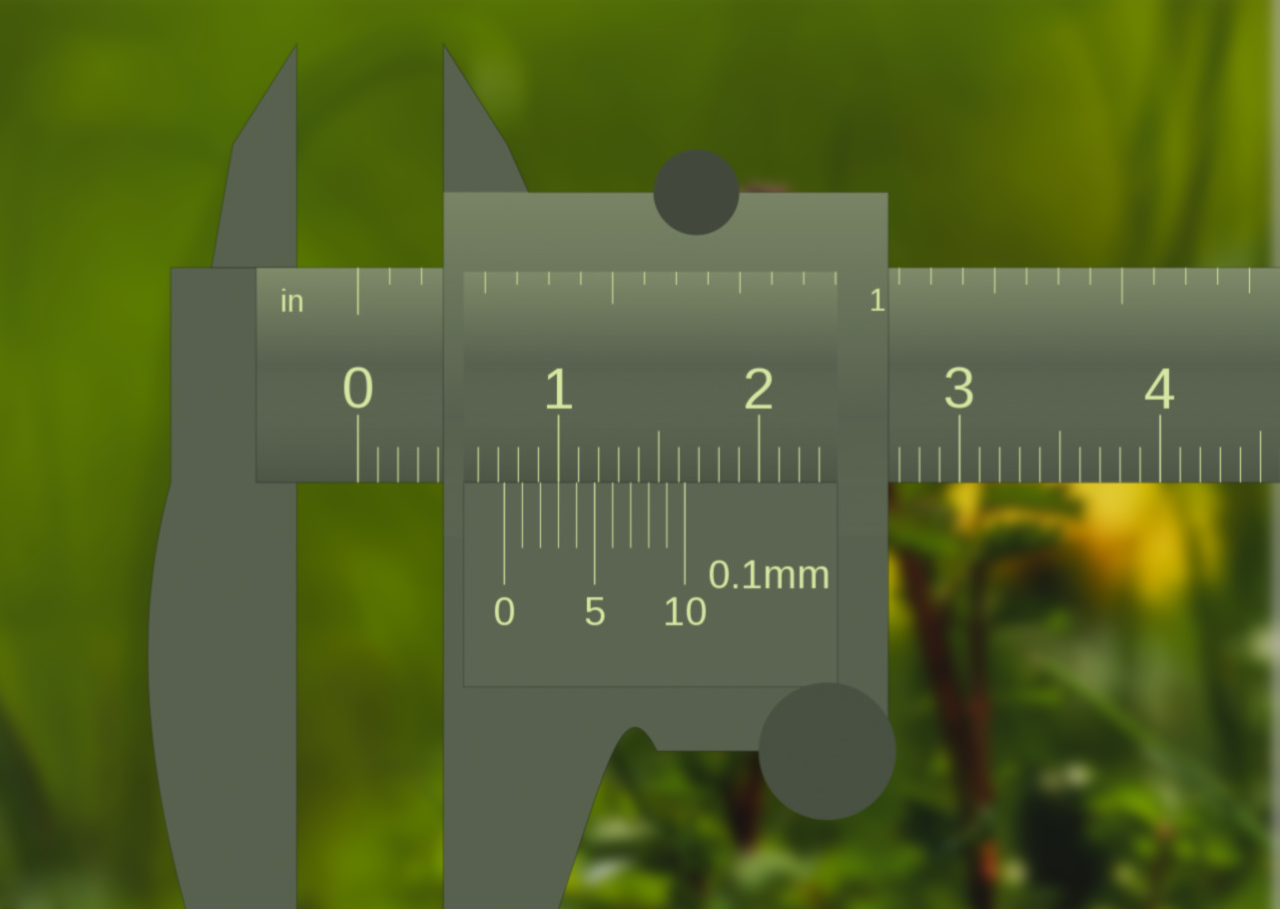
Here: 7.3 mm
